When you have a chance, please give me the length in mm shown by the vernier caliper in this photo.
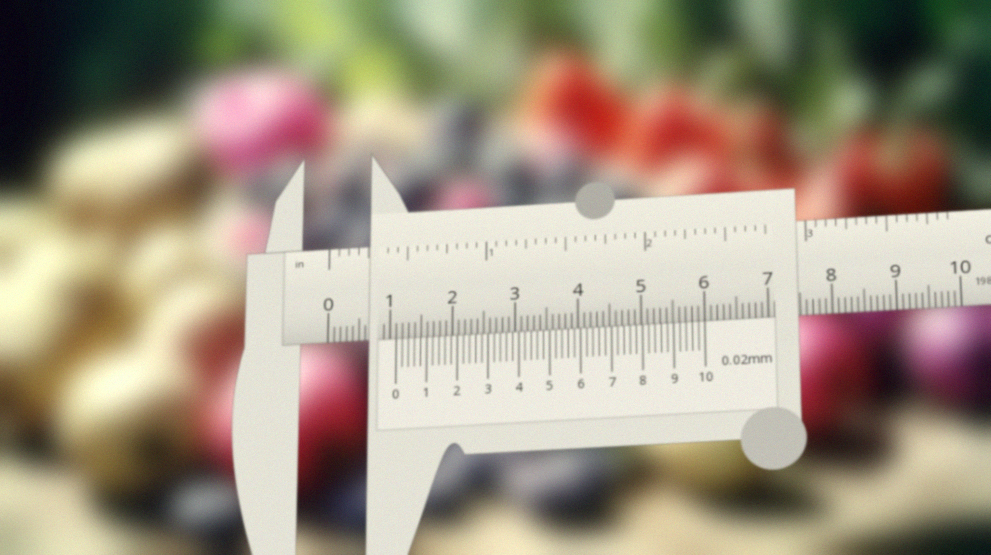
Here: 11.0 mm
